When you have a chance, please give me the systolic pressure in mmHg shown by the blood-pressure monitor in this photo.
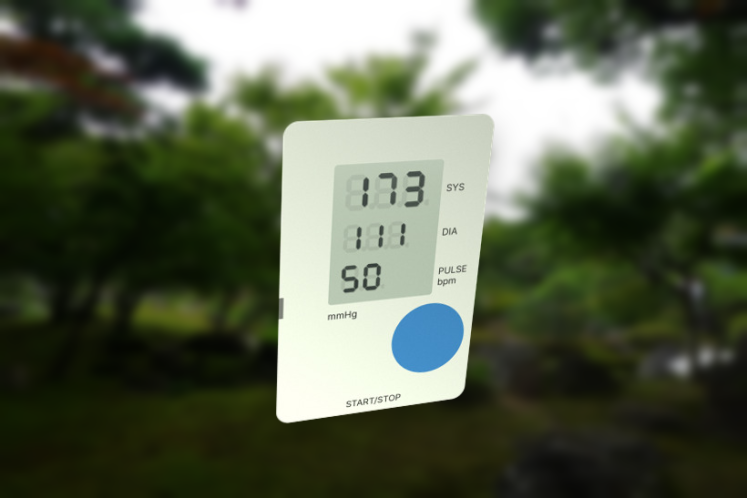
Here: 173 mmHg
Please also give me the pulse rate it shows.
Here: 50 bpm
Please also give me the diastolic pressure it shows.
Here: 111 mmHg
